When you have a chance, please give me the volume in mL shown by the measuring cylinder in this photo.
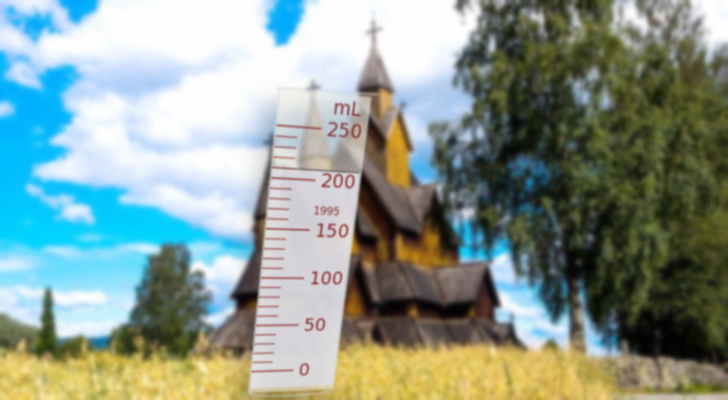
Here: 210 mL
